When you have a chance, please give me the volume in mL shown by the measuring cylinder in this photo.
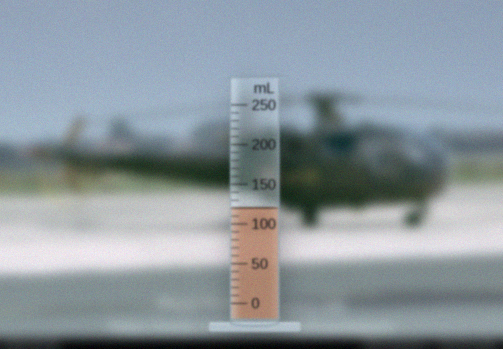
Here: 120 mL
